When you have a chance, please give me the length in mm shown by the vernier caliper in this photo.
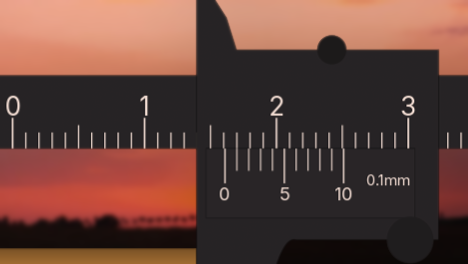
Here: 16.1 mm
